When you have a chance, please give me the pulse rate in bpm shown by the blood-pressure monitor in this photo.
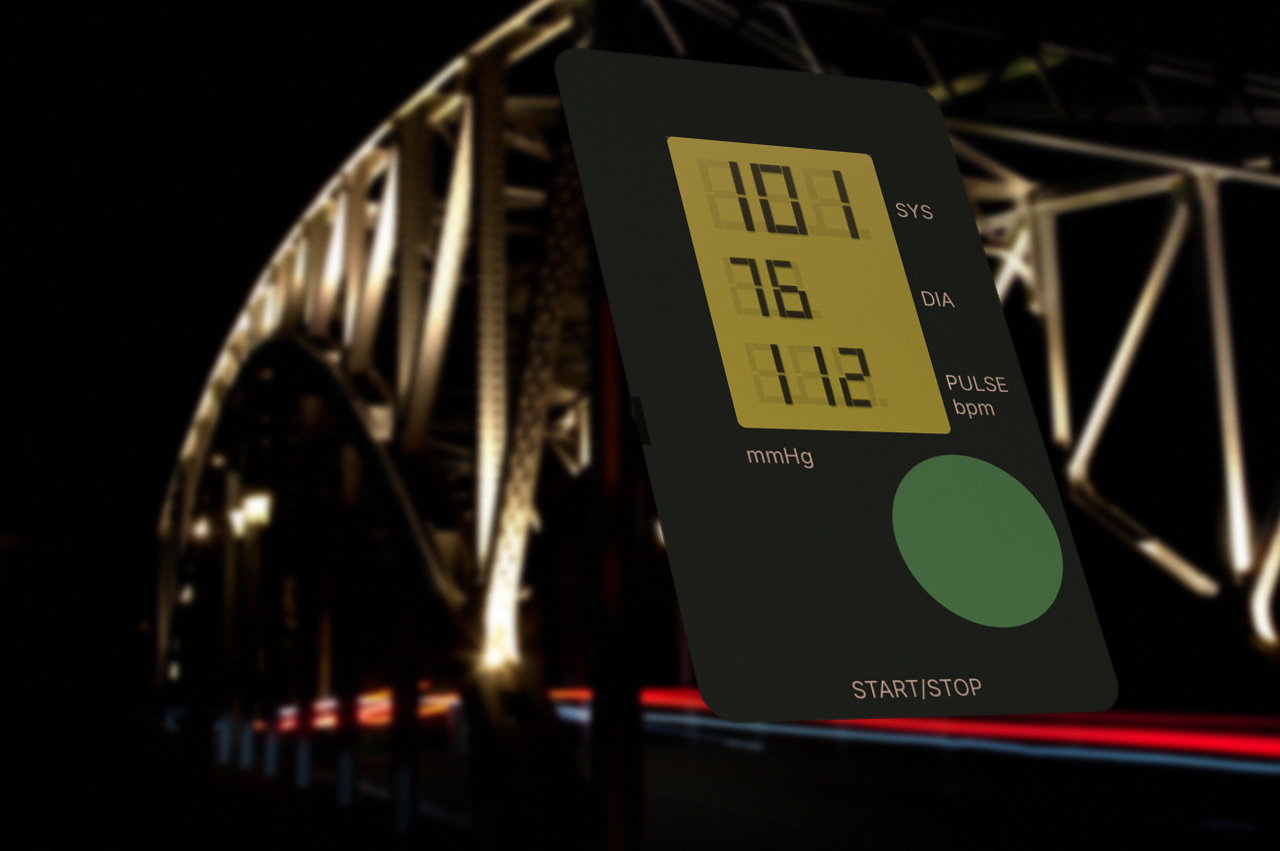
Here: 112 bpm
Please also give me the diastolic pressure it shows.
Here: 76 mmHg
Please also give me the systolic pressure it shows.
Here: 101 mmHg
